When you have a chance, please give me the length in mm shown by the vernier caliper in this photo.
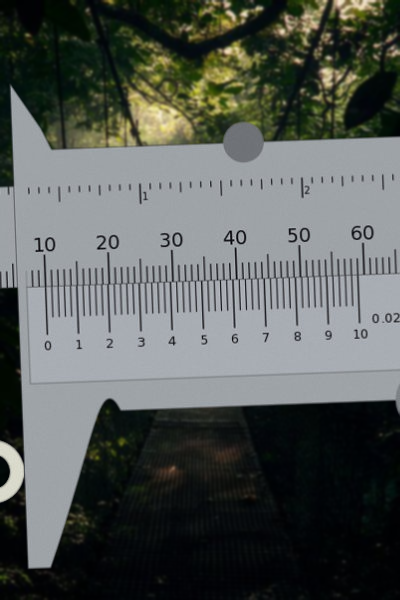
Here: 10.0 mm
